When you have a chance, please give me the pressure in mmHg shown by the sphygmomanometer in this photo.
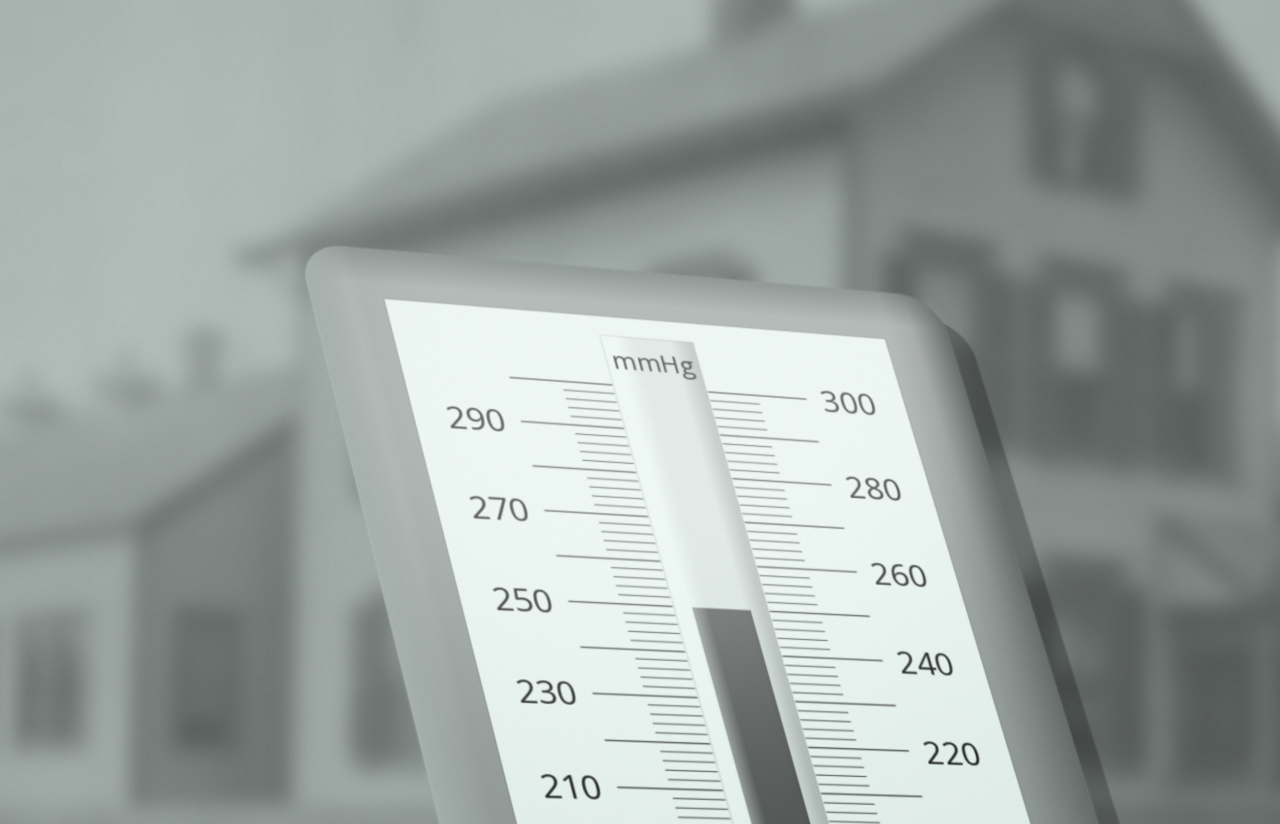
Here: 250 mmHg
